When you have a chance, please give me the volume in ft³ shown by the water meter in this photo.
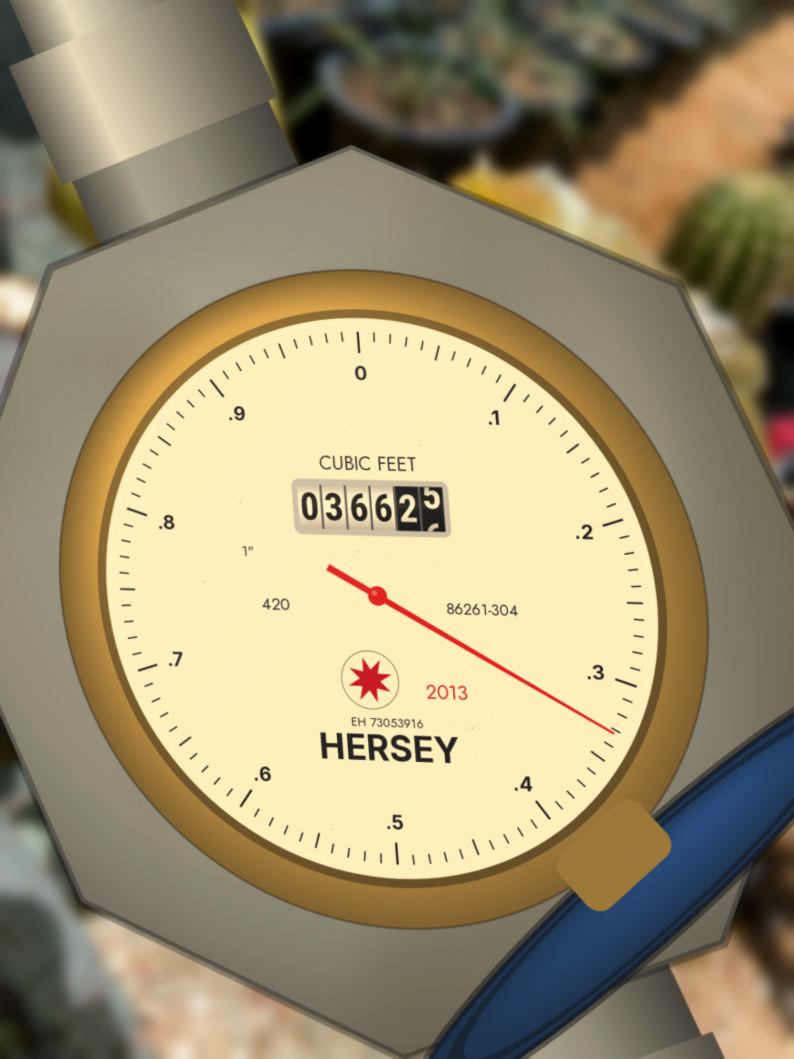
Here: 36625.33 ft³
